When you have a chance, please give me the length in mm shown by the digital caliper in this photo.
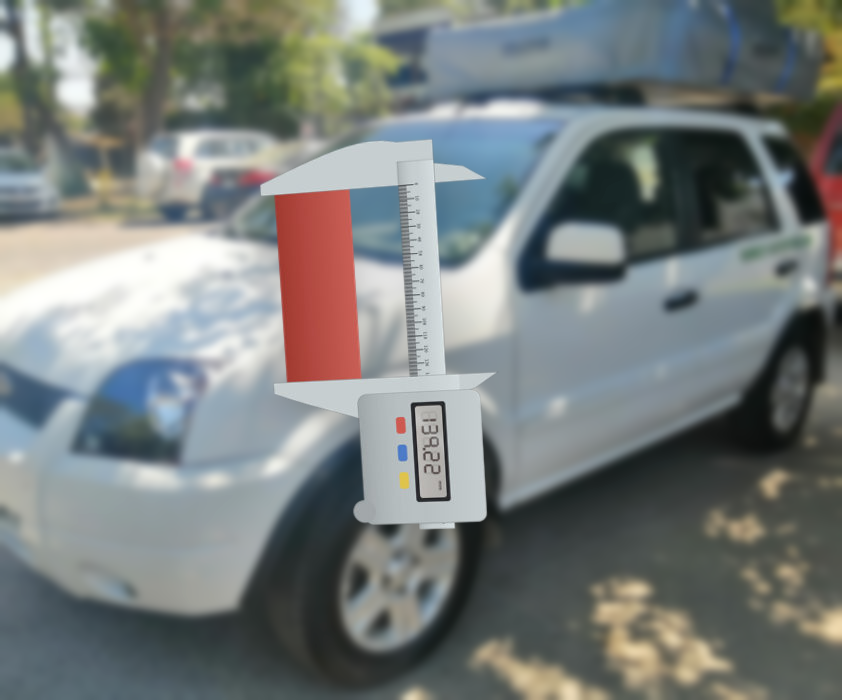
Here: 139.22 mm
